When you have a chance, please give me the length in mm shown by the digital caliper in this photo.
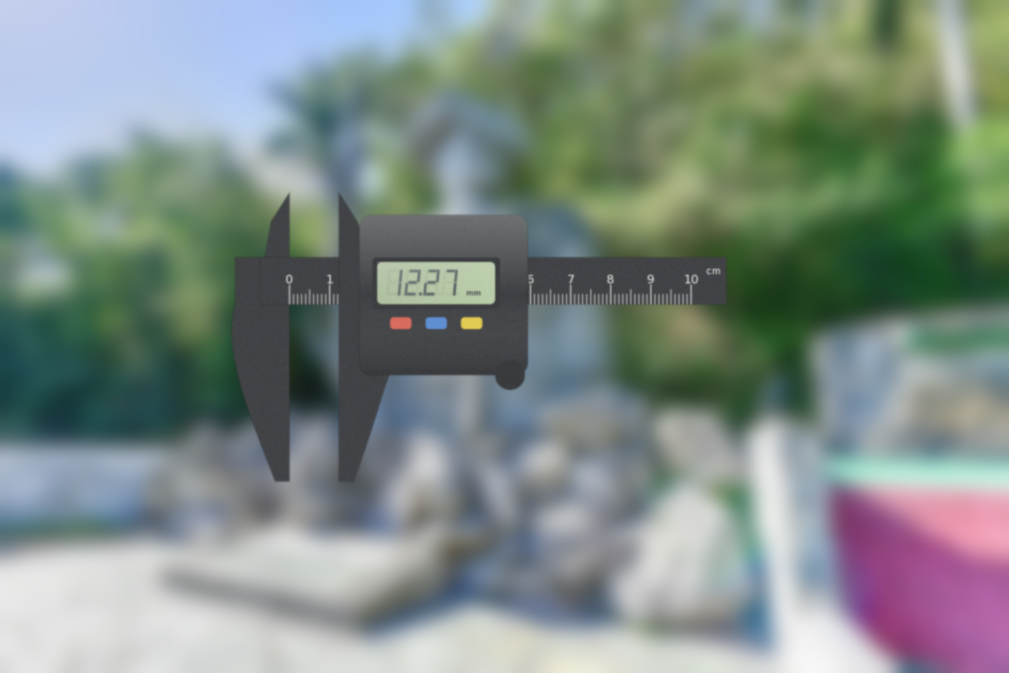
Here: 12.27 mm
